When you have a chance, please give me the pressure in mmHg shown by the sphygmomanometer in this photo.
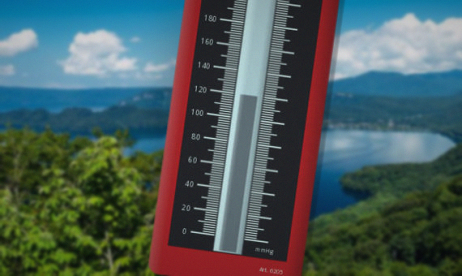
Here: 120 mmHg
